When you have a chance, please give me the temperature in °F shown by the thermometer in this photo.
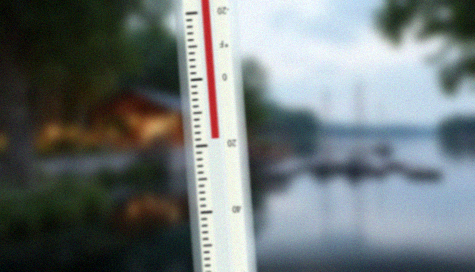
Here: 18 °F
